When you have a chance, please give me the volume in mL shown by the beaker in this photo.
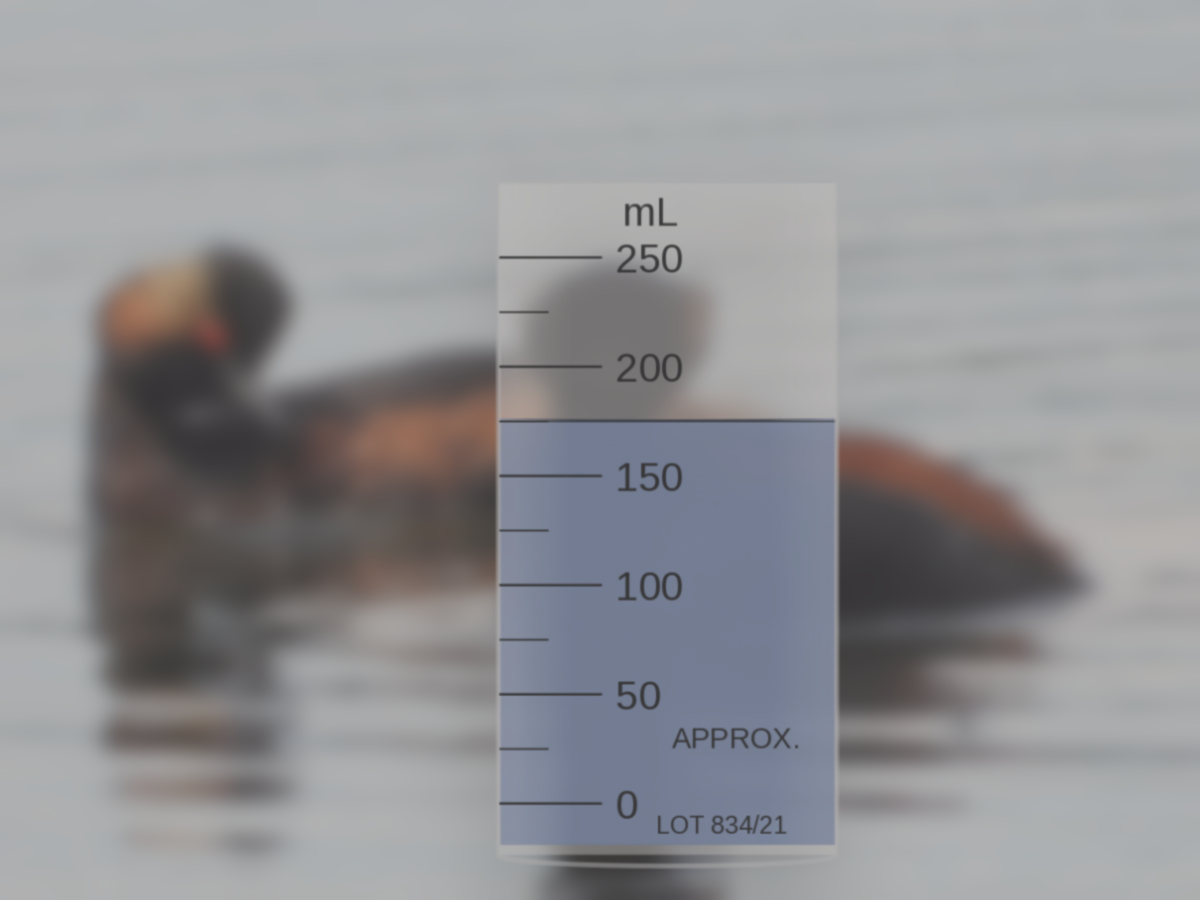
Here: 175 mL
